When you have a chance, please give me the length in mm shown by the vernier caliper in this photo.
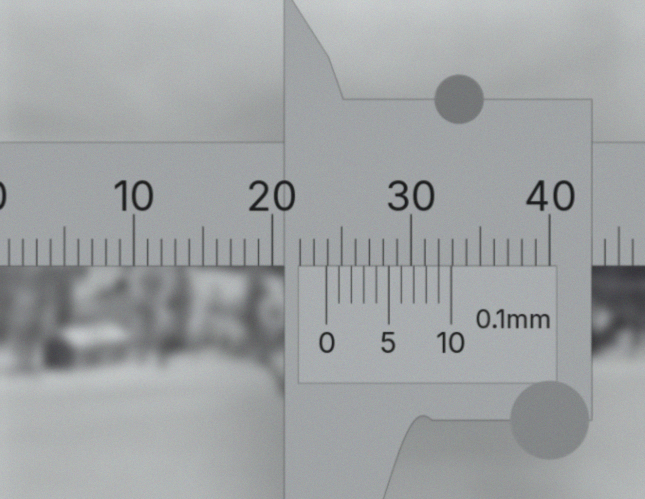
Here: 23.9 mm
